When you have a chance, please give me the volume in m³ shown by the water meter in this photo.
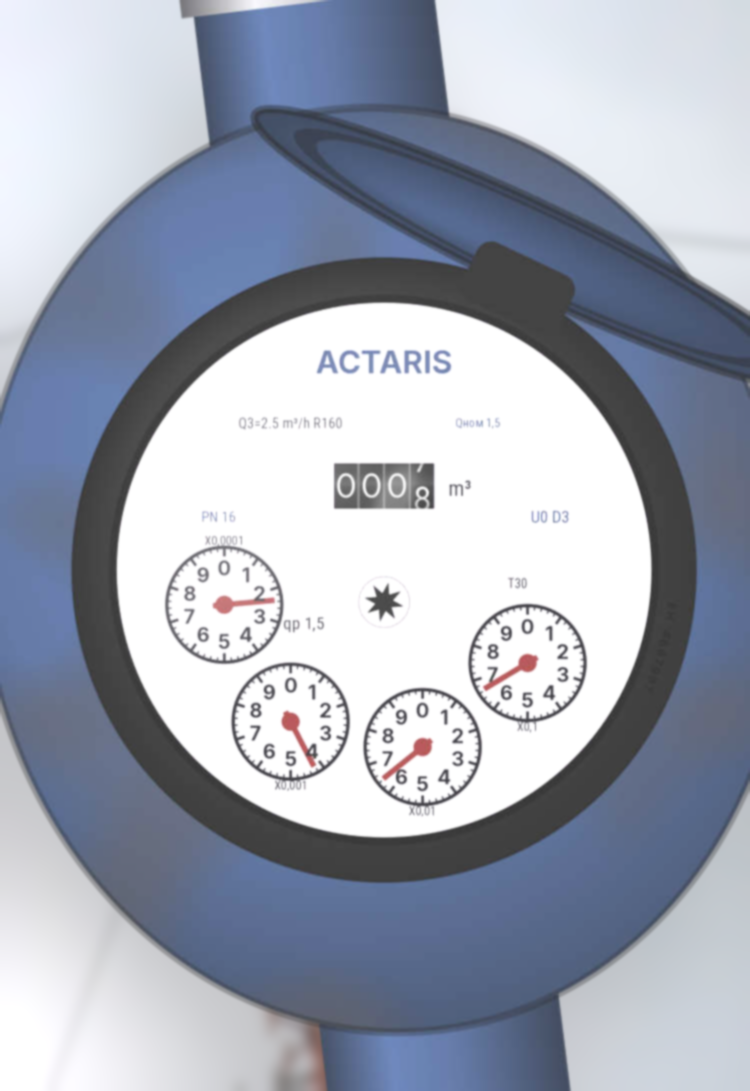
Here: 7.6642 m³
